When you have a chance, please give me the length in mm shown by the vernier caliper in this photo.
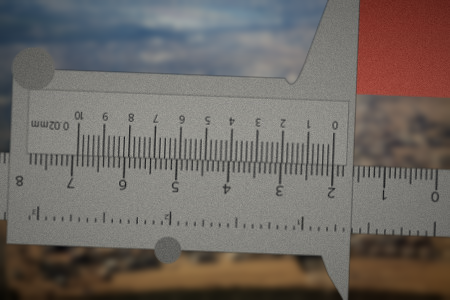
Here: 20.0 mm
